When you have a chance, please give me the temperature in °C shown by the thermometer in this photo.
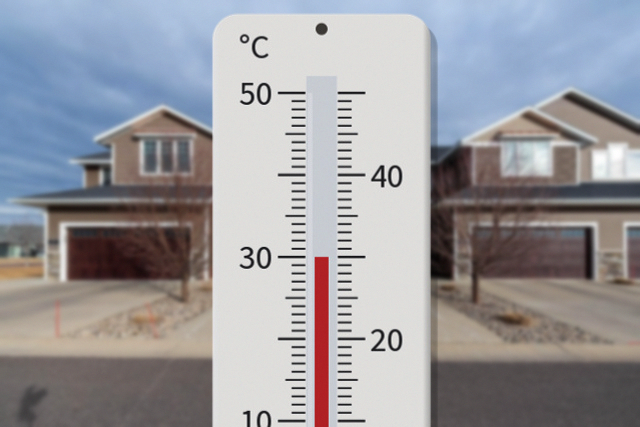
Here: 30 °C
